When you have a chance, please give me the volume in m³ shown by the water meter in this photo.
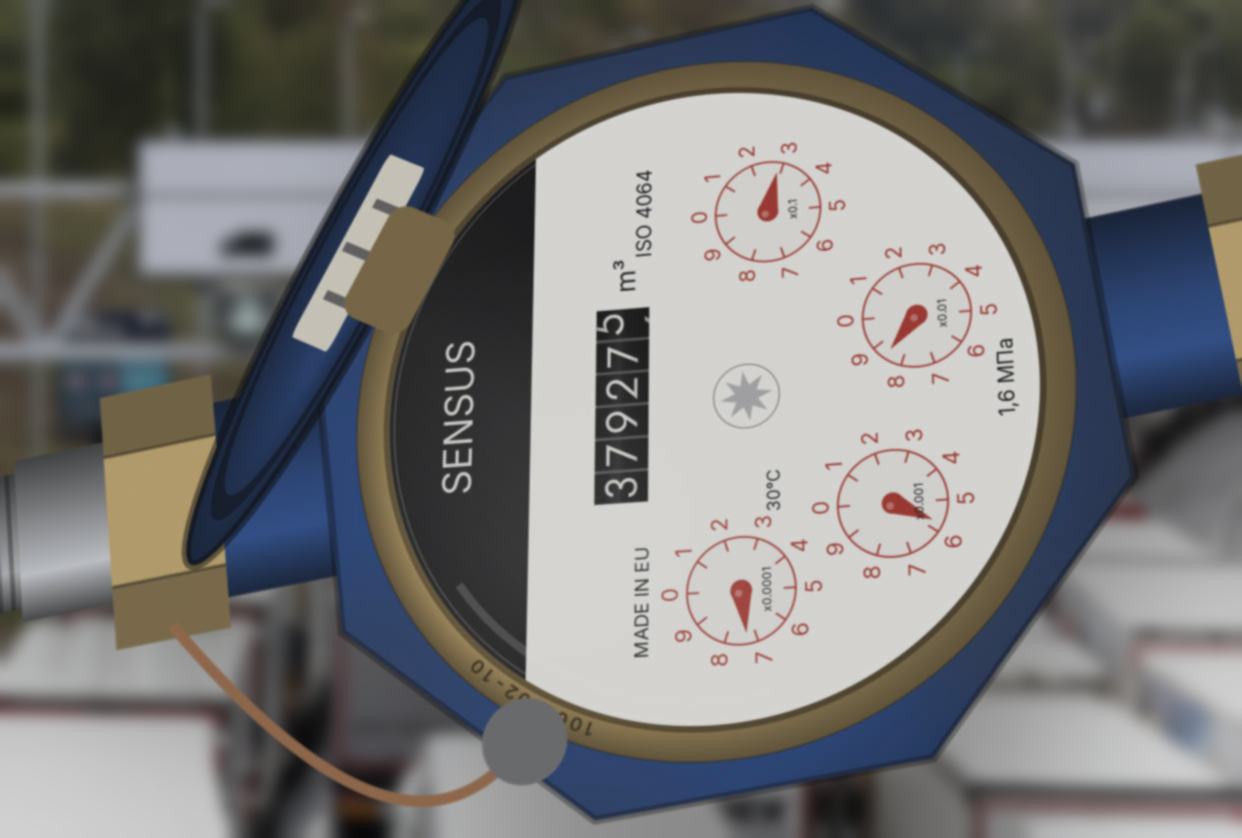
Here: 379275.2857 m³
